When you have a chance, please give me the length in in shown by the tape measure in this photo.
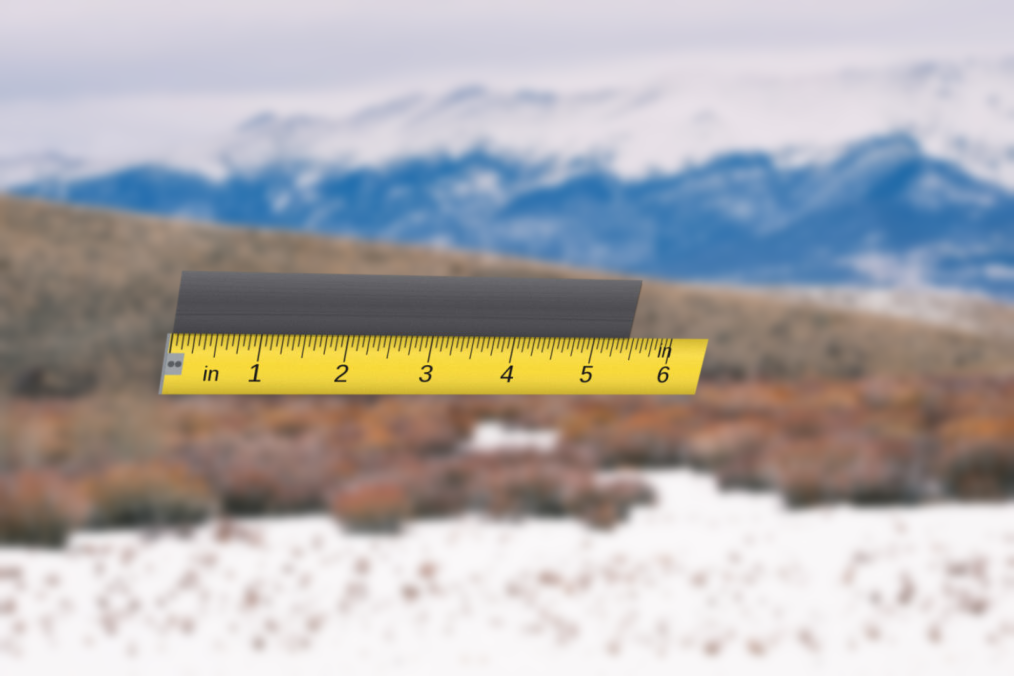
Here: 5.4375 in
